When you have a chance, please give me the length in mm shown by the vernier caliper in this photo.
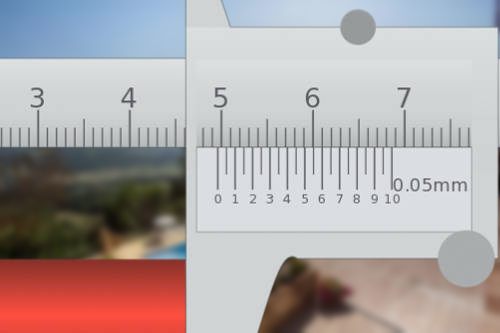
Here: 49.6 mm
